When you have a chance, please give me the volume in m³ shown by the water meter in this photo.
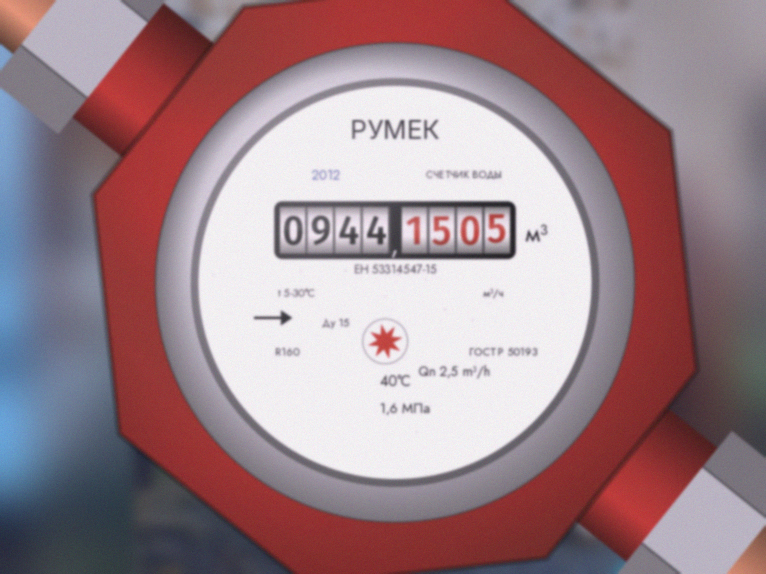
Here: 944.1505 m³
